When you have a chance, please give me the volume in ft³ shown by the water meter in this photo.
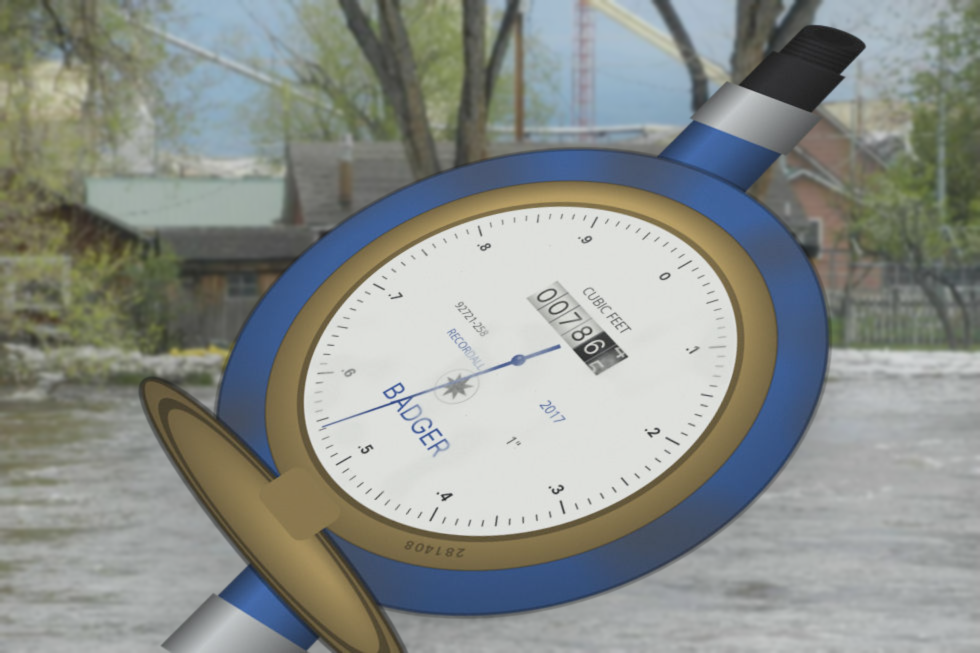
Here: 7864.54 ft³
